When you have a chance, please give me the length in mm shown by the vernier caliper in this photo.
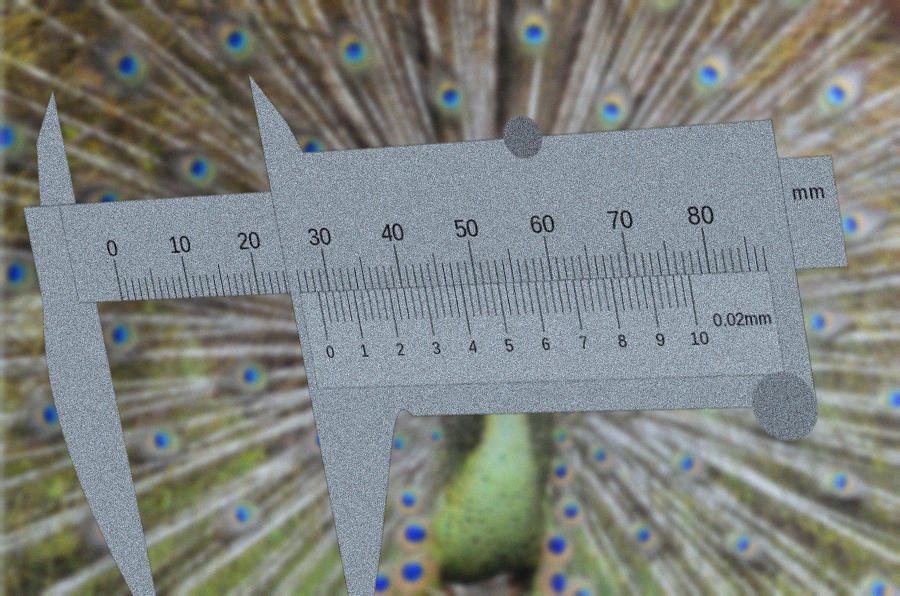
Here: 28.4 mm
